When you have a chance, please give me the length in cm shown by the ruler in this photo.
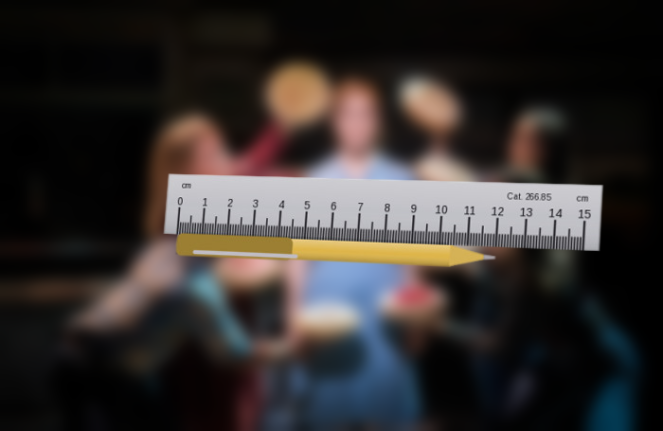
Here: 12 cm
